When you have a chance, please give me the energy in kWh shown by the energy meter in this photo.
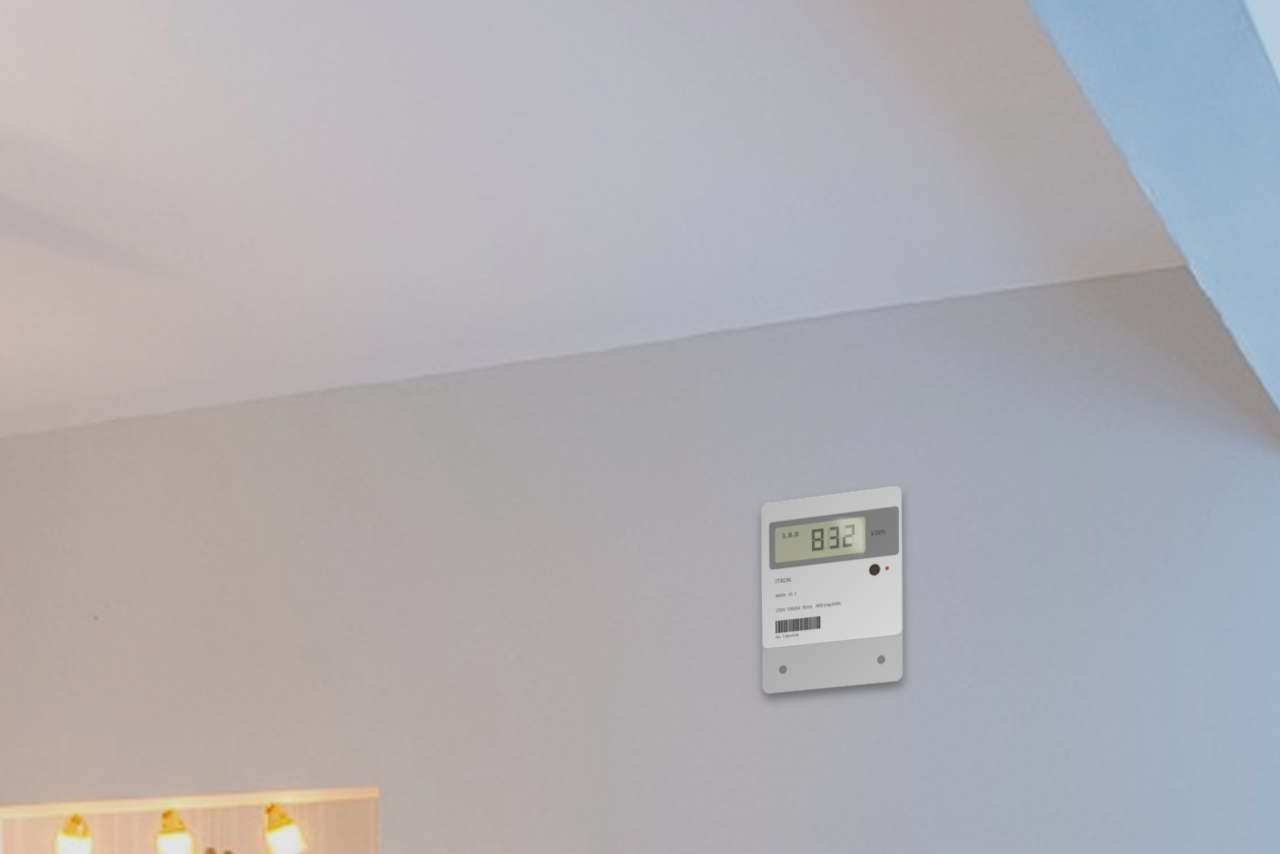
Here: 832 kWh
